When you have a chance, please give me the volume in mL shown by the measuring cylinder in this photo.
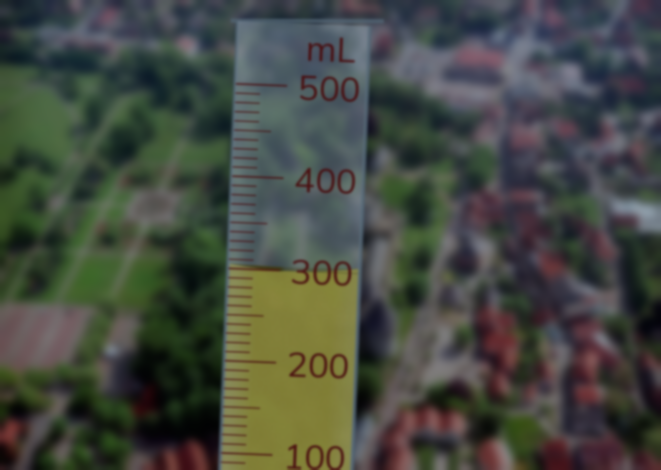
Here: 300 mL
